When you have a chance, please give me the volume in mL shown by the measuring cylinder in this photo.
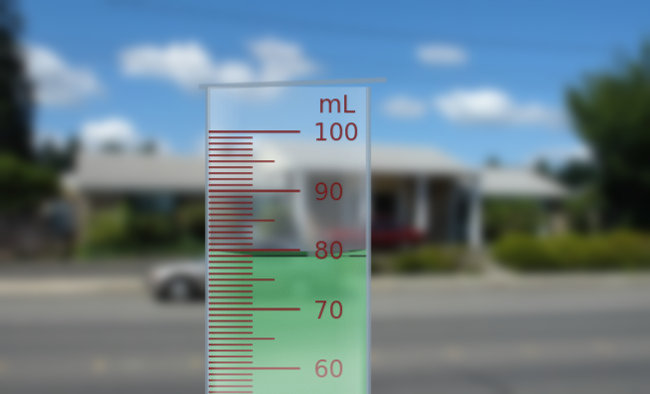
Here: 79 mL
